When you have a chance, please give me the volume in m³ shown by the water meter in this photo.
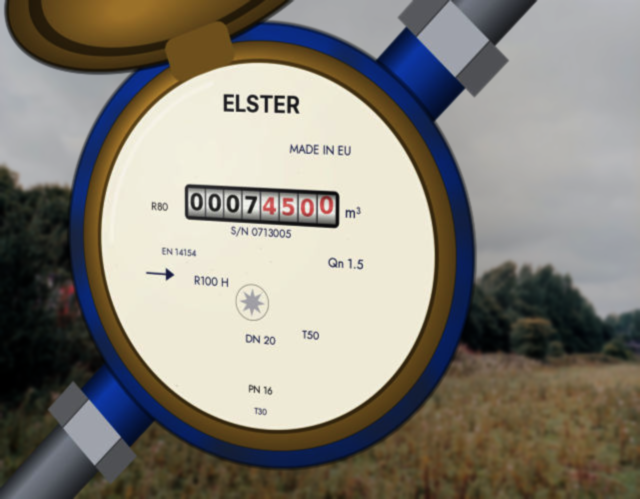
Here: 7.4500 m³
